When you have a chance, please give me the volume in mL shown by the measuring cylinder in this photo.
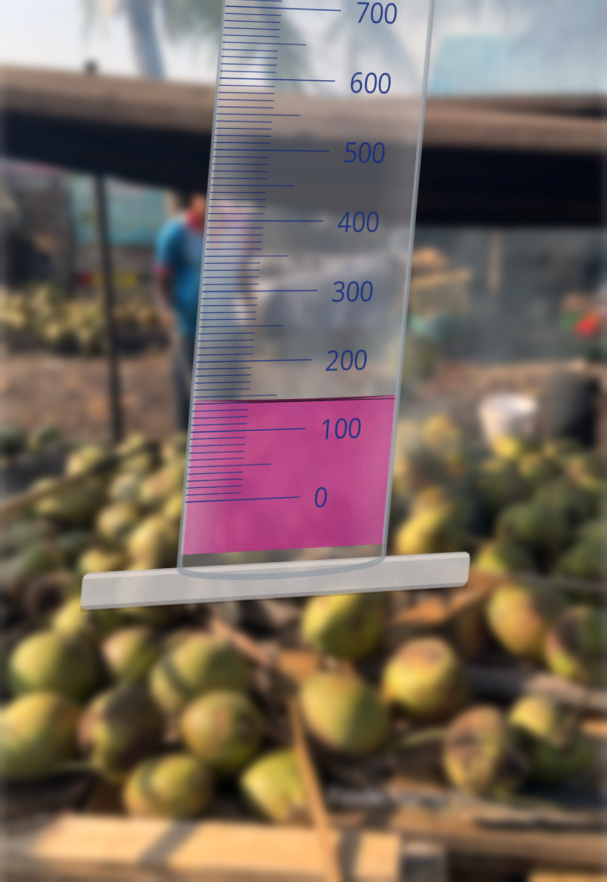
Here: 140 mL
